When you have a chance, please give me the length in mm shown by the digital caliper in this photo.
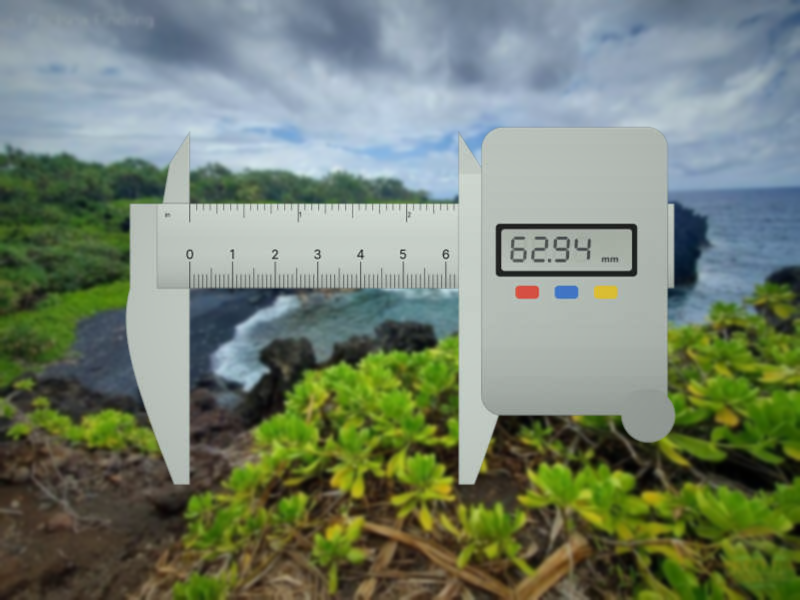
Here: 62.94 mm
